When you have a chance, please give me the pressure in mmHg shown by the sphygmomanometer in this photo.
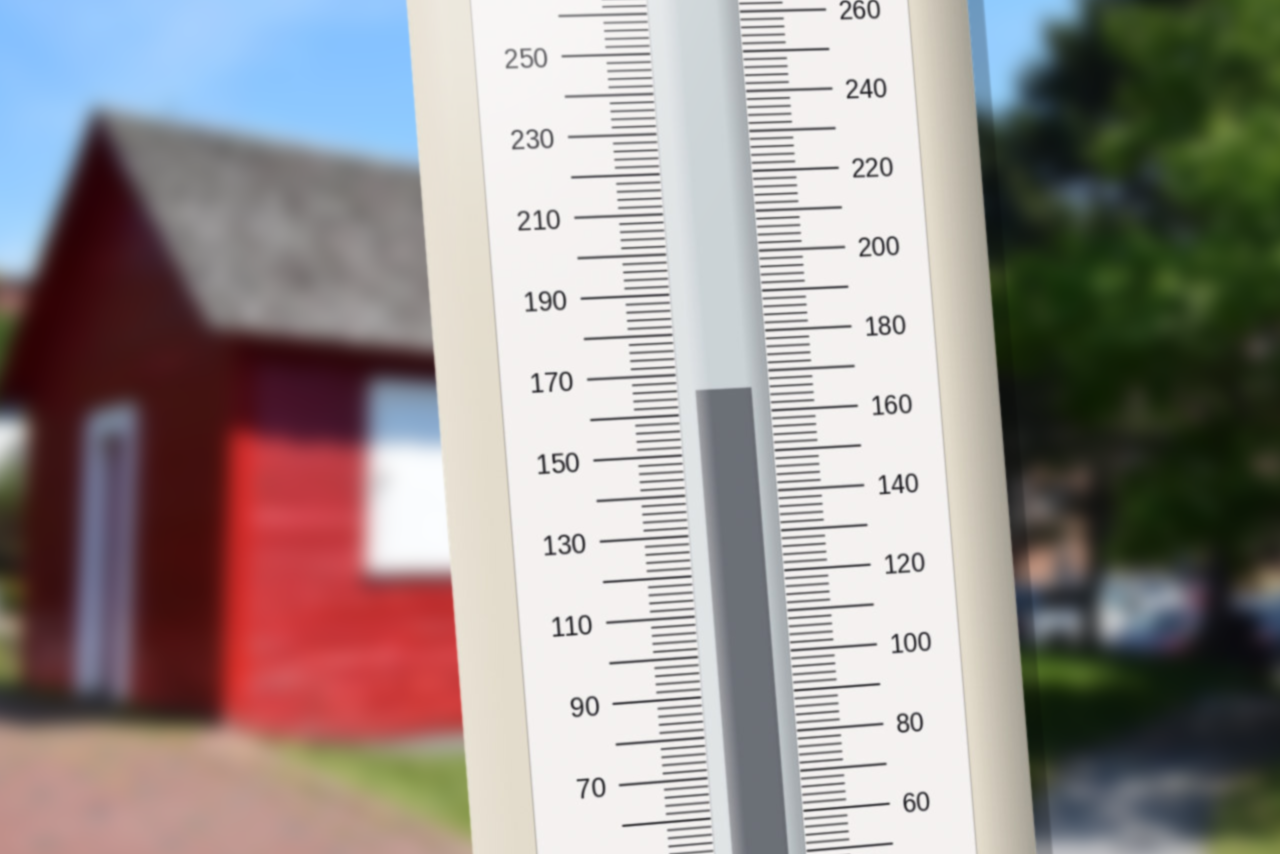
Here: 166 mmHg
